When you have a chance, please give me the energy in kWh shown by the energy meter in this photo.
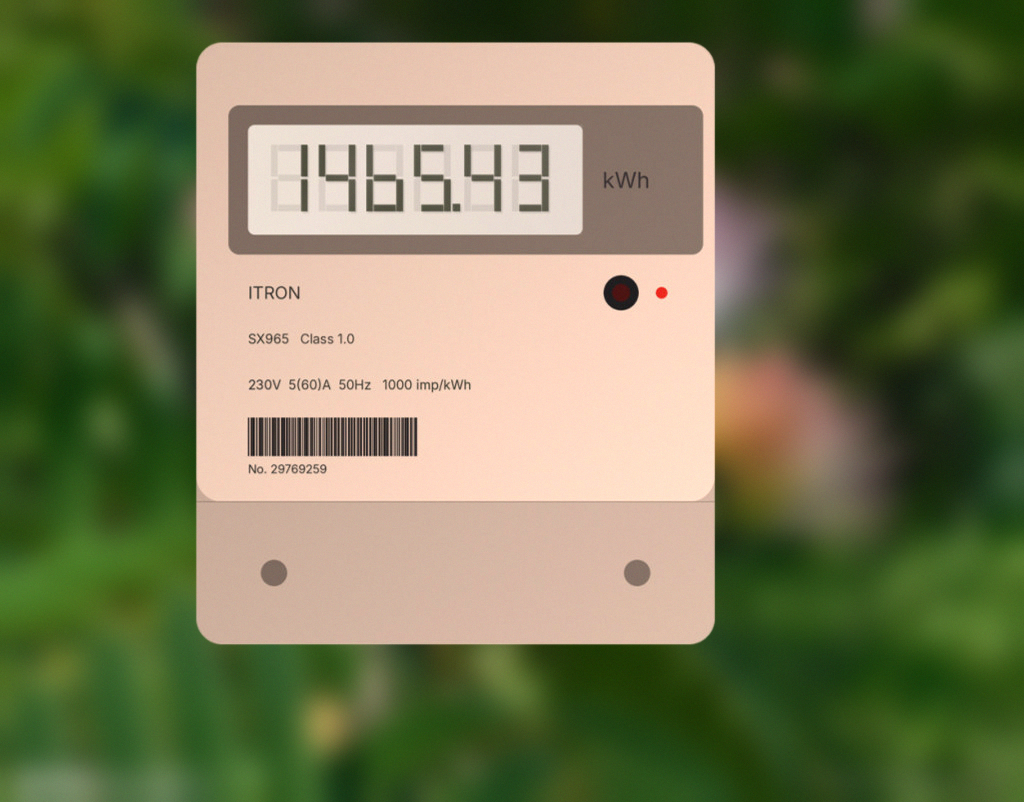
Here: 1465.43 kWh
